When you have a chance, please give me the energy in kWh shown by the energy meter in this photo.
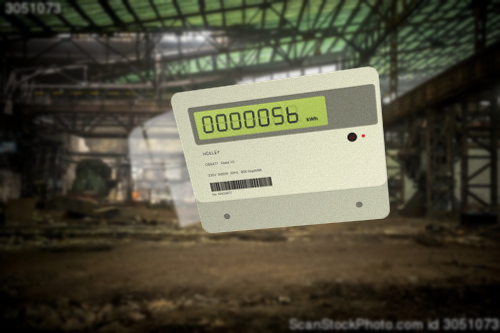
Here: 56 kWh
